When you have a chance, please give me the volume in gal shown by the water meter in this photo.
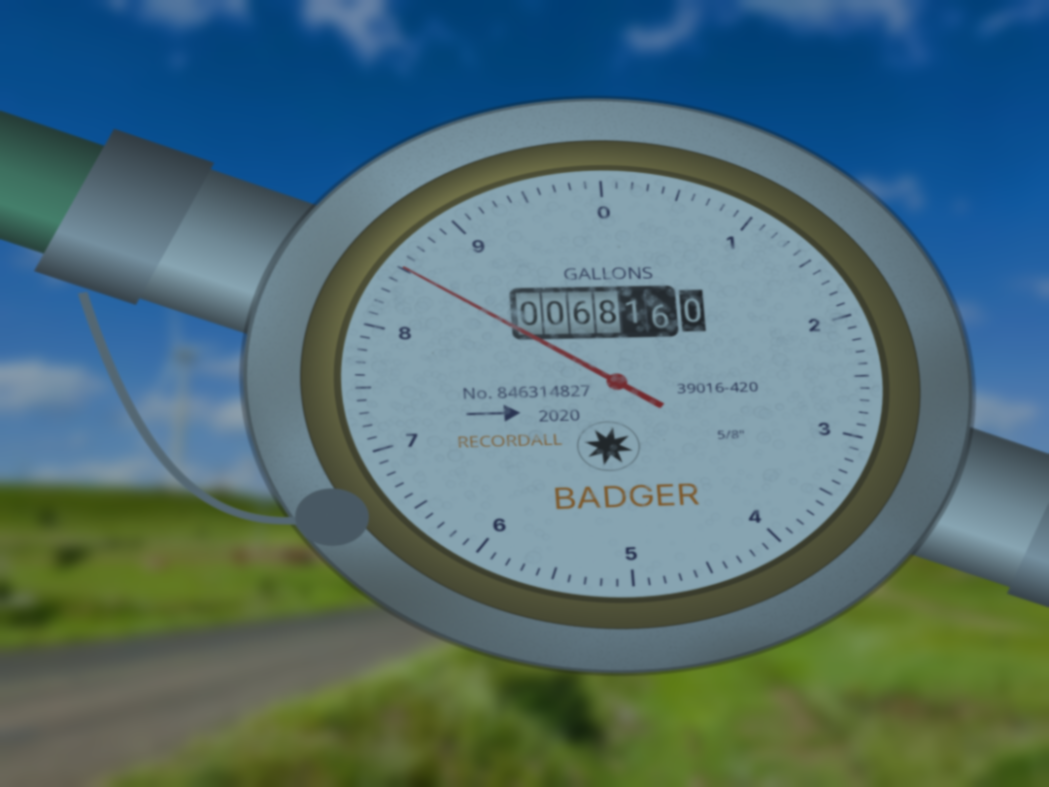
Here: 68158.5 gal
